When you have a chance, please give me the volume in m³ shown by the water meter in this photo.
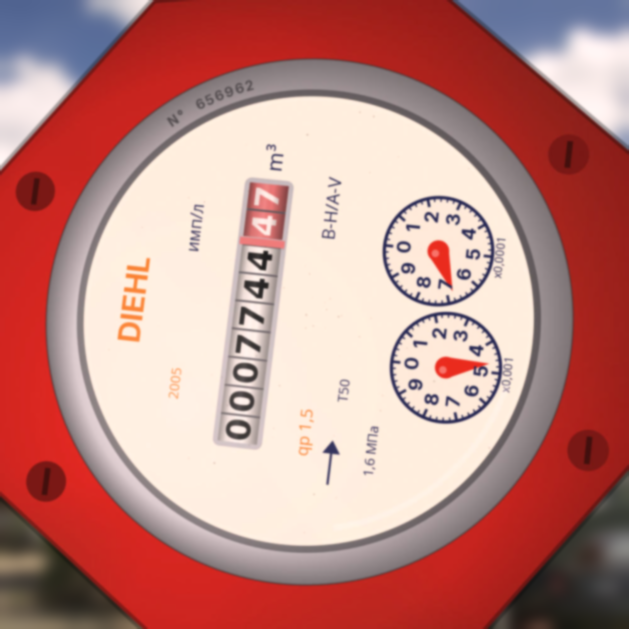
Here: 7744.4746 m³
